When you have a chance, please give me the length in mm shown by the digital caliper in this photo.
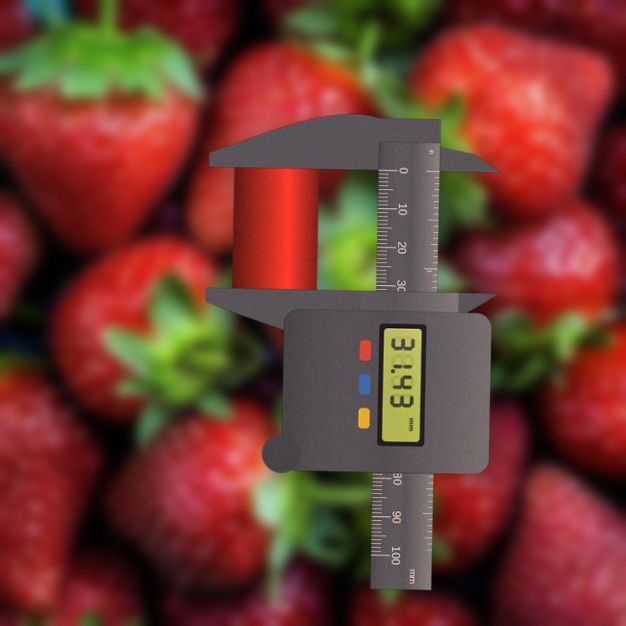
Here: 31.43 mm
